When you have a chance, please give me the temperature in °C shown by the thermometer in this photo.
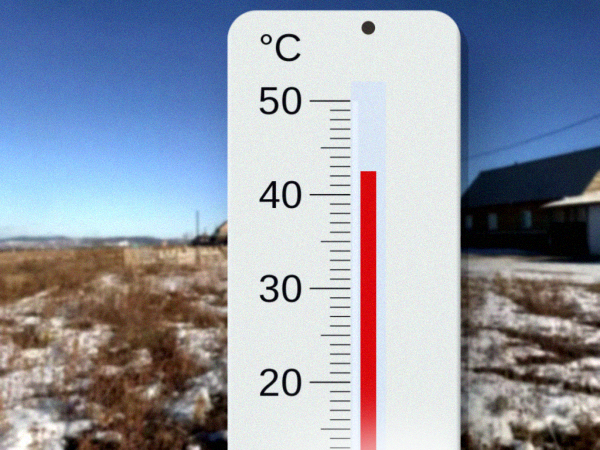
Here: 42.5 °C
